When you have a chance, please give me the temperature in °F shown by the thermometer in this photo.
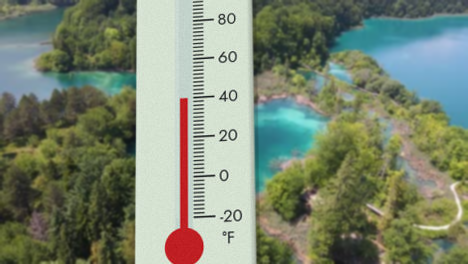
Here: 40 °F
